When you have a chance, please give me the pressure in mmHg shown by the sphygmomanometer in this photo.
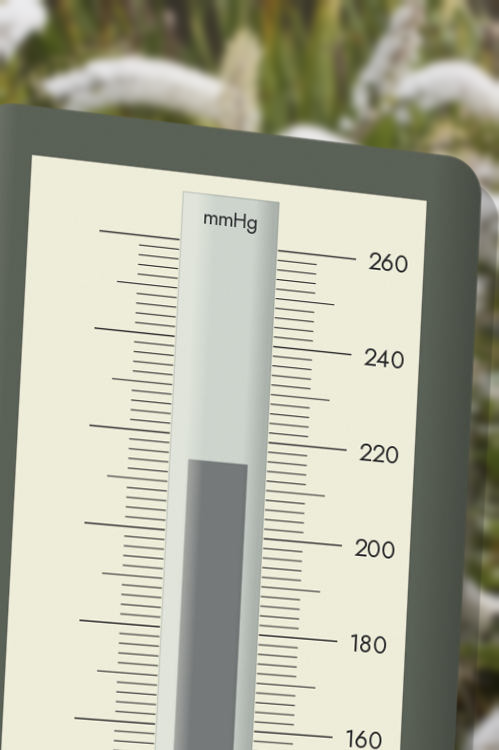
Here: 215 mmHg
